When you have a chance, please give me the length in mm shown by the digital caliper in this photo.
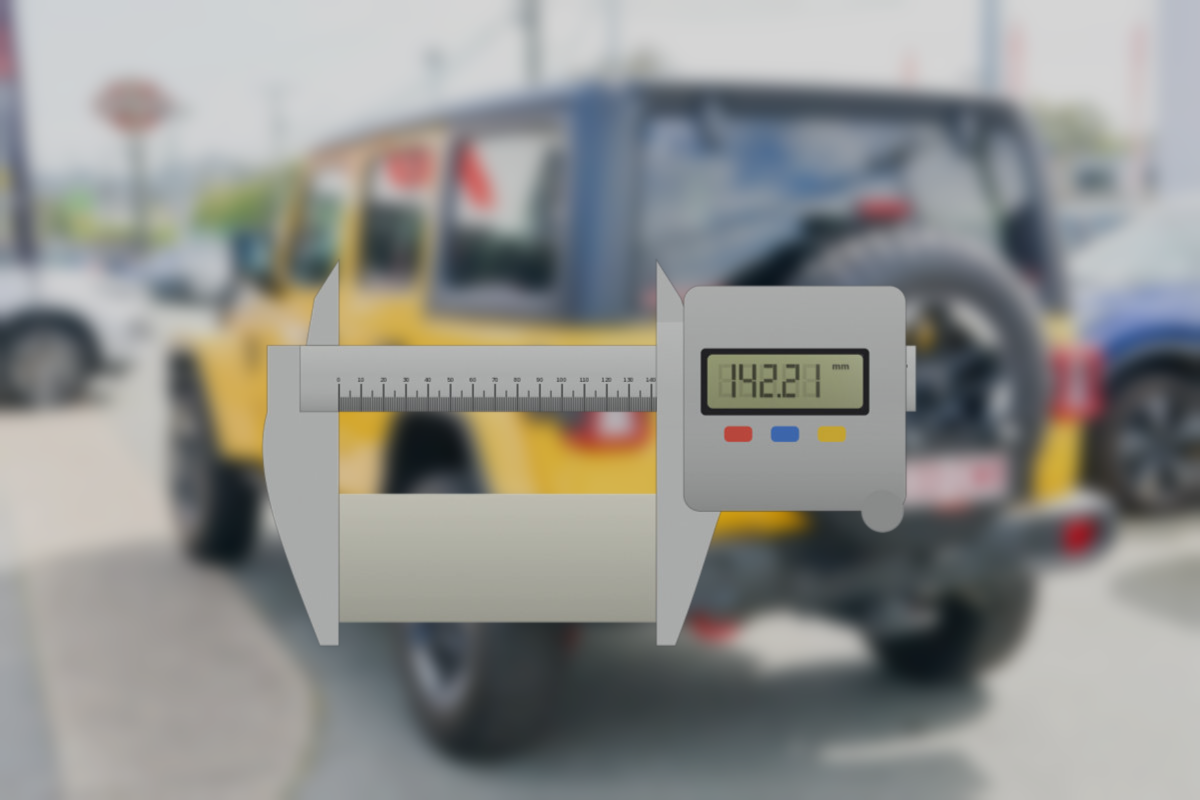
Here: 142.21 mm
